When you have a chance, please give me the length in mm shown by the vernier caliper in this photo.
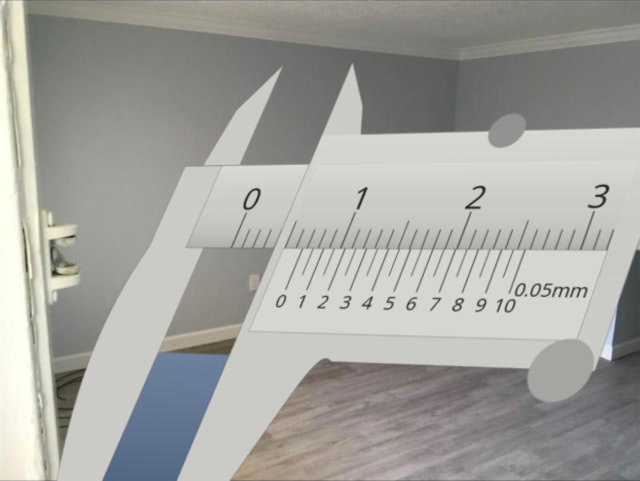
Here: 6.6 mm
